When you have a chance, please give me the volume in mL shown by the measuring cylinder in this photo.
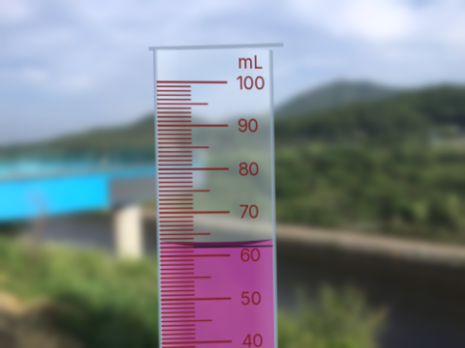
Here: 62 mL
